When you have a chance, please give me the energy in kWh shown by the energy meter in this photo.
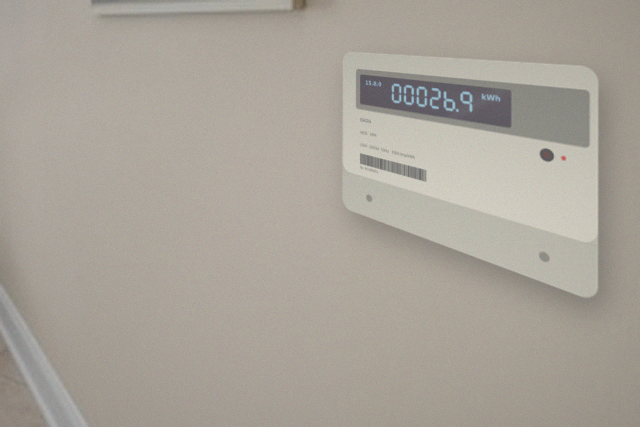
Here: 26.9 kWh
